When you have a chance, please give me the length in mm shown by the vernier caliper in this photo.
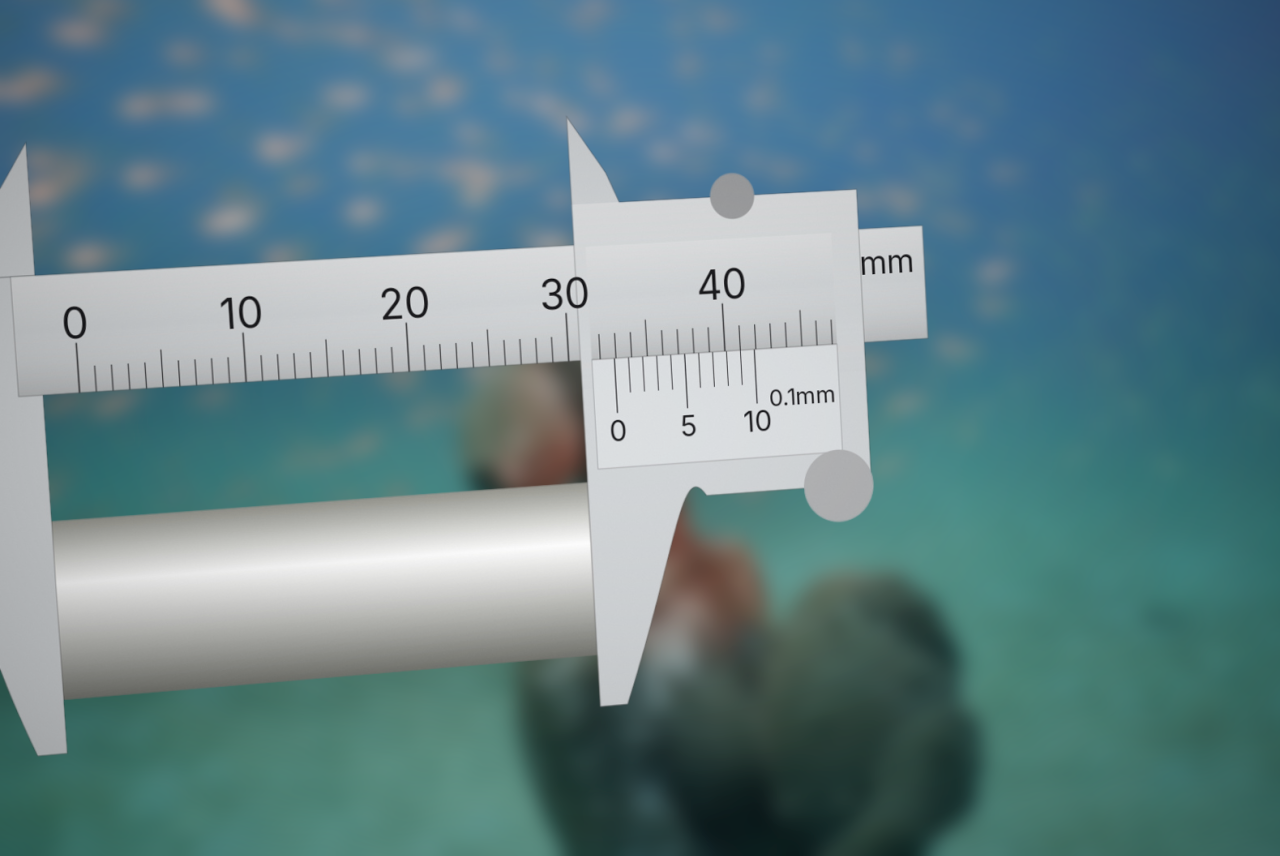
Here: 32.9 mm
